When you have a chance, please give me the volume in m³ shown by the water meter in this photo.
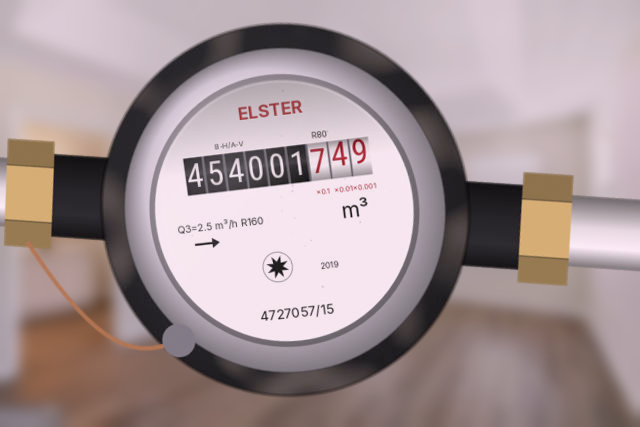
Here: 454001.749 m³
